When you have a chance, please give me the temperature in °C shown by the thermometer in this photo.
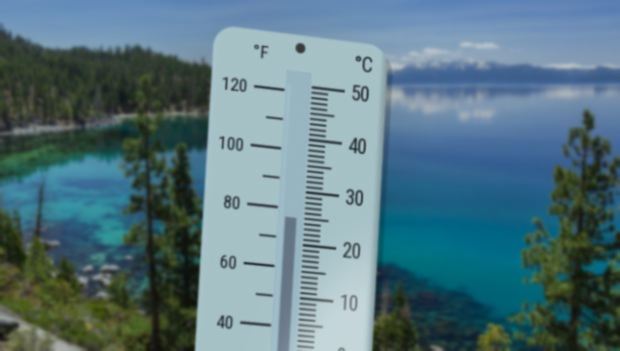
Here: 25 °C
